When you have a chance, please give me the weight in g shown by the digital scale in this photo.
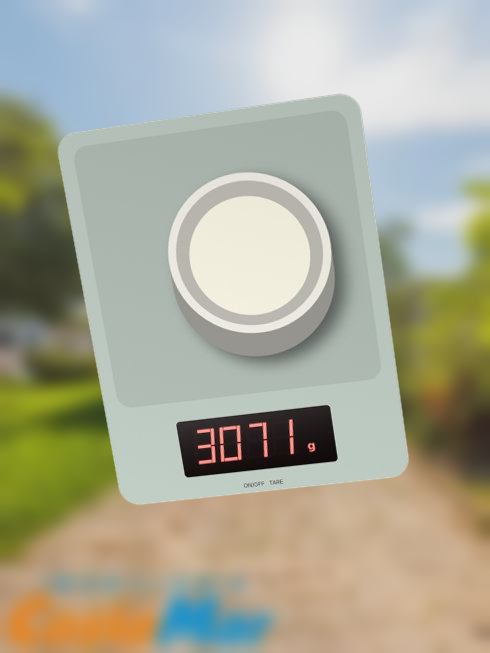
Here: 3071 g
